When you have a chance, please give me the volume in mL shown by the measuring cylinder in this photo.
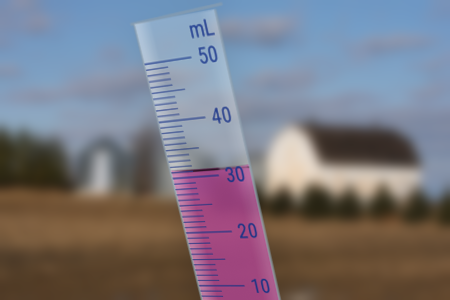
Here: 31 mL
